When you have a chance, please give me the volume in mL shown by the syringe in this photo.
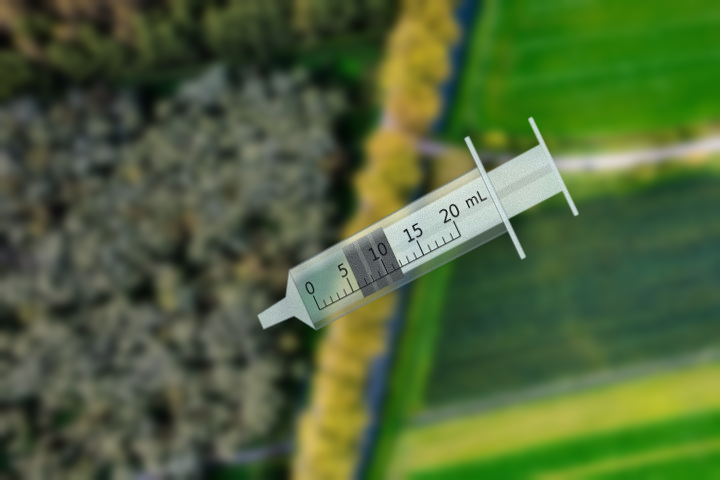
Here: 6 mL
